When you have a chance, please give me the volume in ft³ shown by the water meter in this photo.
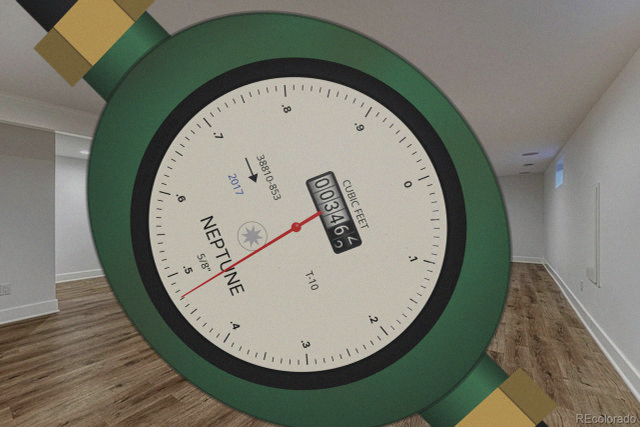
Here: 3462.47 ft³
